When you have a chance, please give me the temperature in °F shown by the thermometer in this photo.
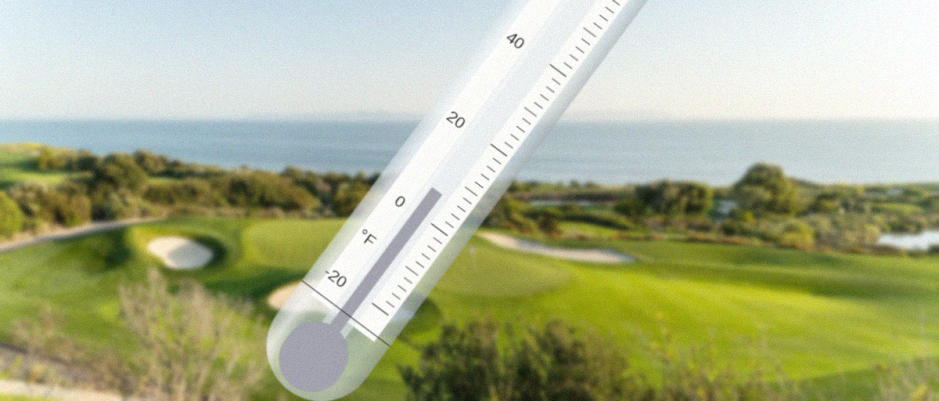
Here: 6 °F
